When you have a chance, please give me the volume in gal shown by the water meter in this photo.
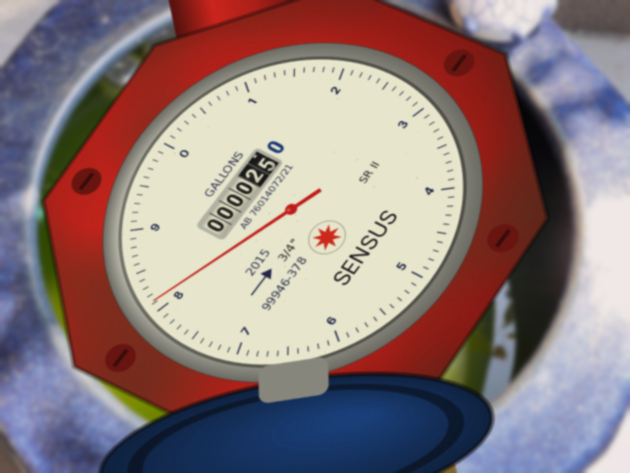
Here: 248.1 gal
